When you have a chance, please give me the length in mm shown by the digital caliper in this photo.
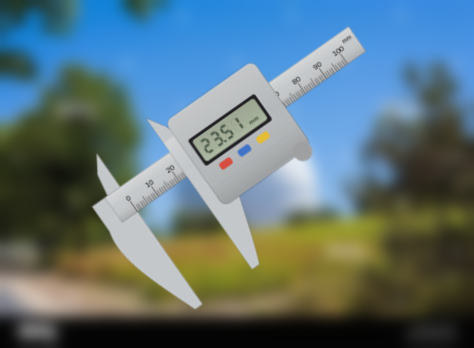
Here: 23.51 mm
